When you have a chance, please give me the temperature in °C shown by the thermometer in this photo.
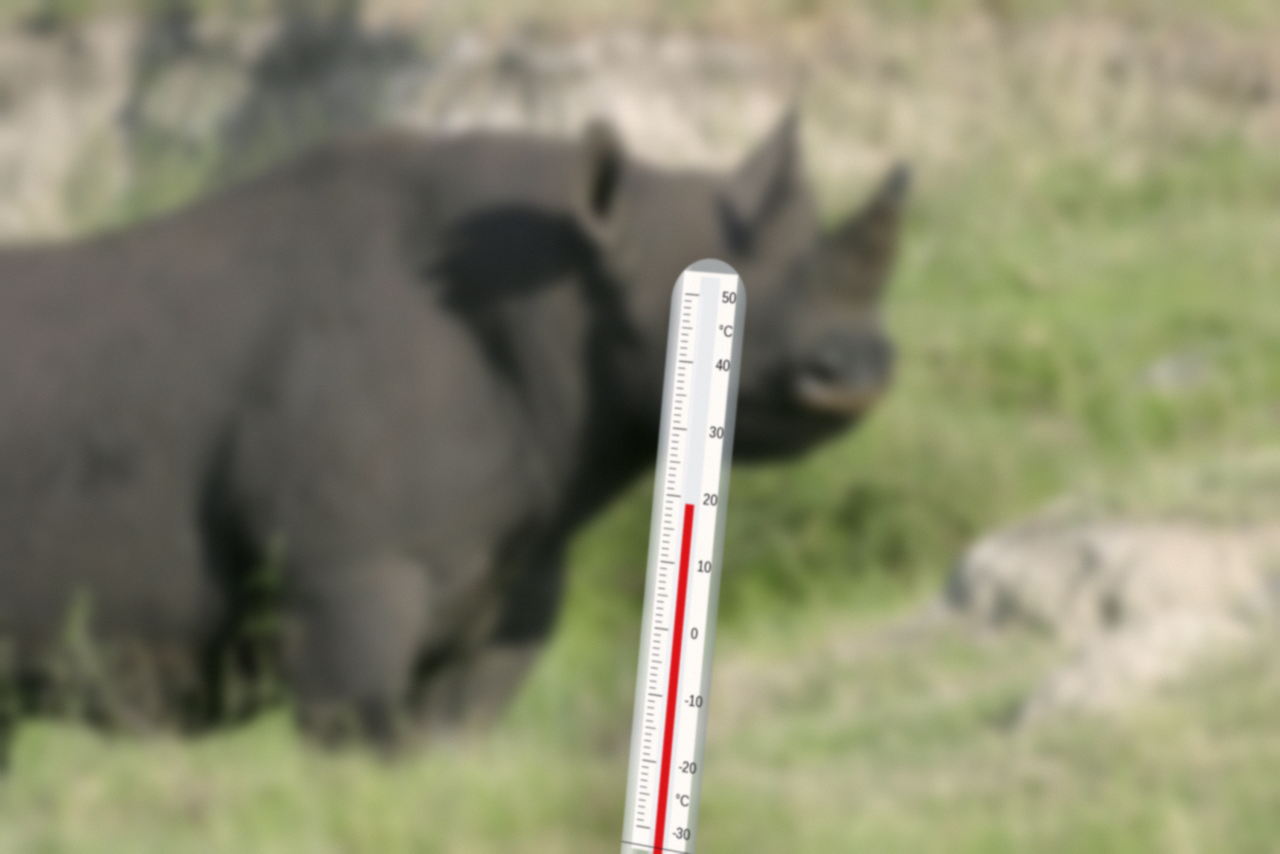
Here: 19 °C
